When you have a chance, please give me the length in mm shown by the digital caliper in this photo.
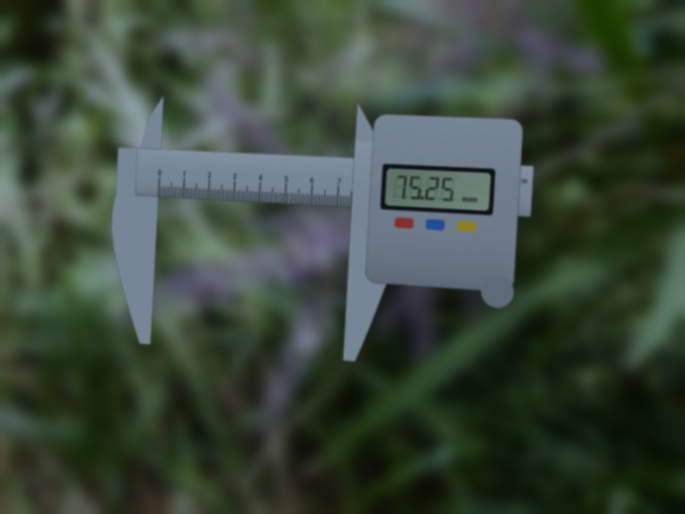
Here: 75.25 mm
